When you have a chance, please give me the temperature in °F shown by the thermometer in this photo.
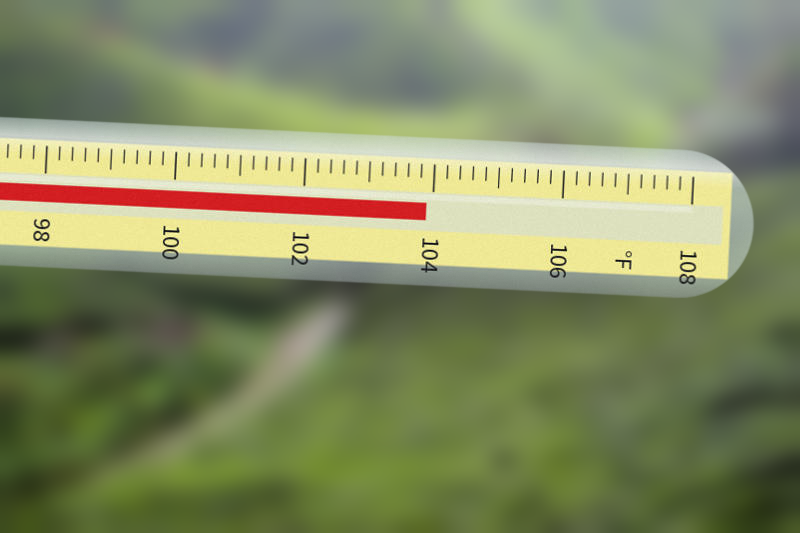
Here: 103.9 °F
